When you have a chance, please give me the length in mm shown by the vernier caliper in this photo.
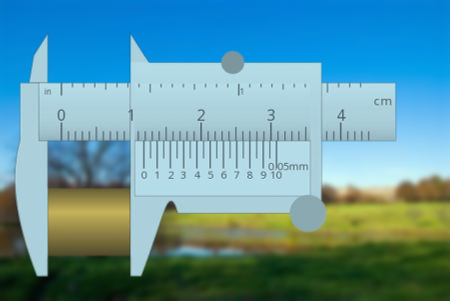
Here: 11.8 mm
